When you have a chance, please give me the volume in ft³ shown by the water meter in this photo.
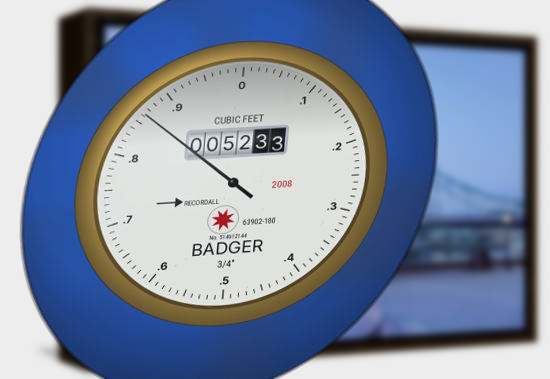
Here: 5232.86 ft³
